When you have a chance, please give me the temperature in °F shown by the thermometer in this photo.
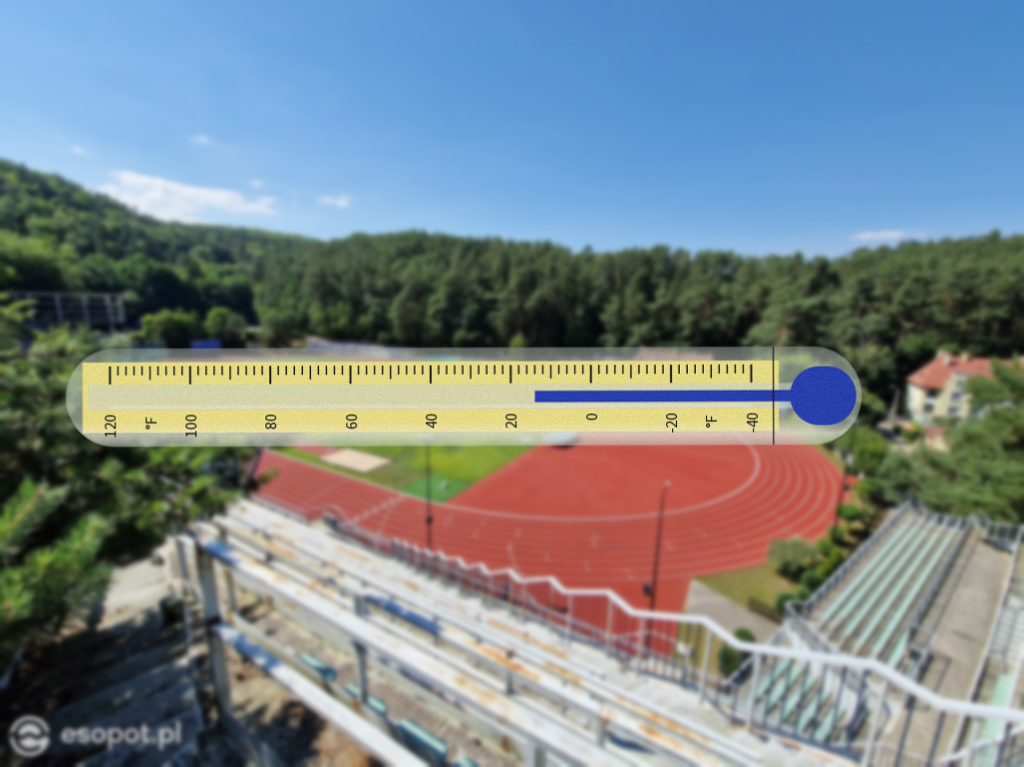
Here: 14 °F
